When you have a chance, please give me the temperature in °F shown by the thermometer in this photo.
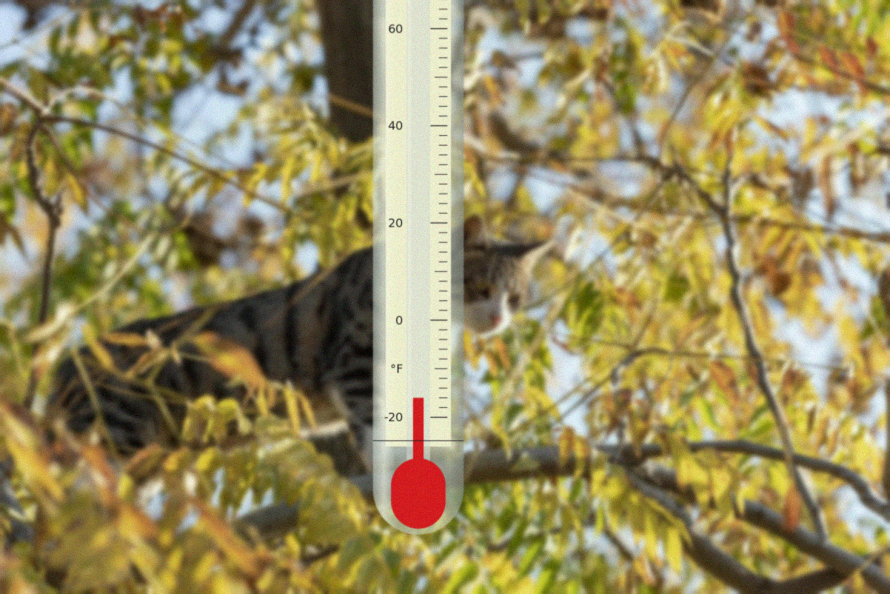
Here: -16 °F
